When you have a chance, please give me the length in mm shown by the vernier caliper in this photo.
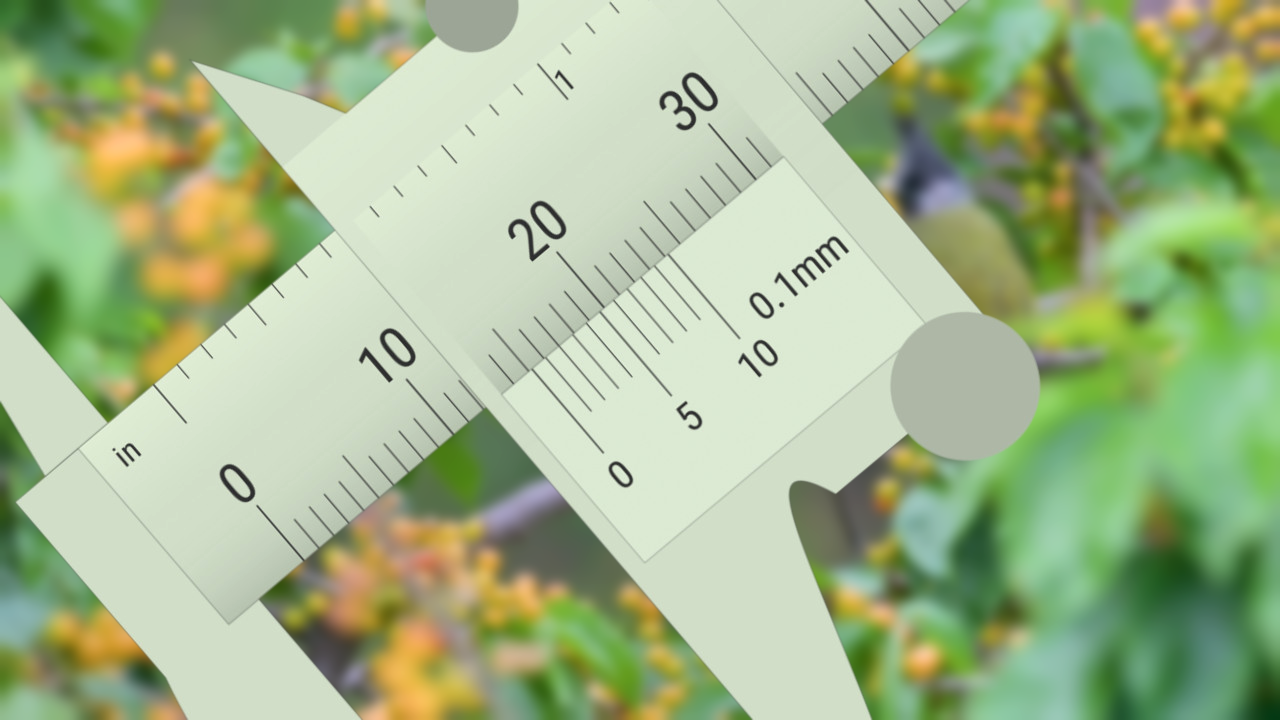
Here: 15.2 mm
